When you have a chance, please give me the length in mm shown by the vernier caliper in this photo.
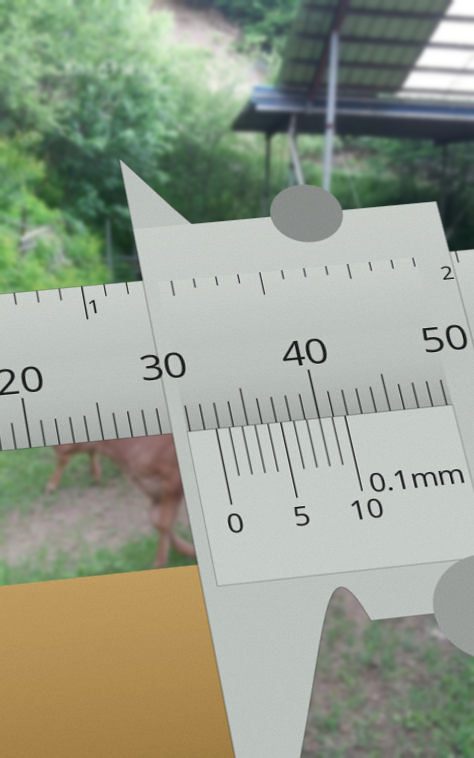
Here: 32.8 mm
